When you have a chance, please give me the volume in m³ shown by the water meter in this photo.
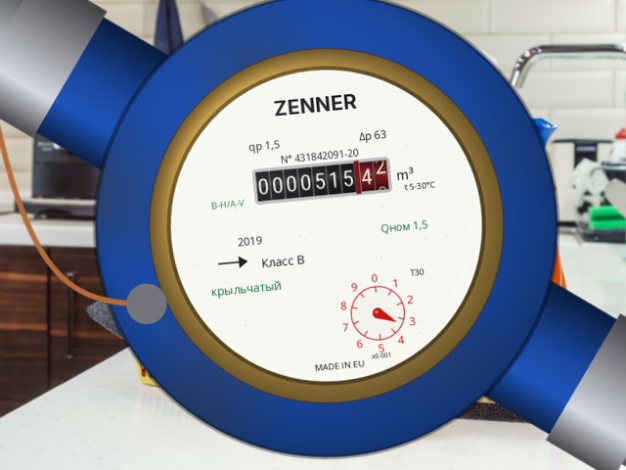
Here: 515.423 m³
